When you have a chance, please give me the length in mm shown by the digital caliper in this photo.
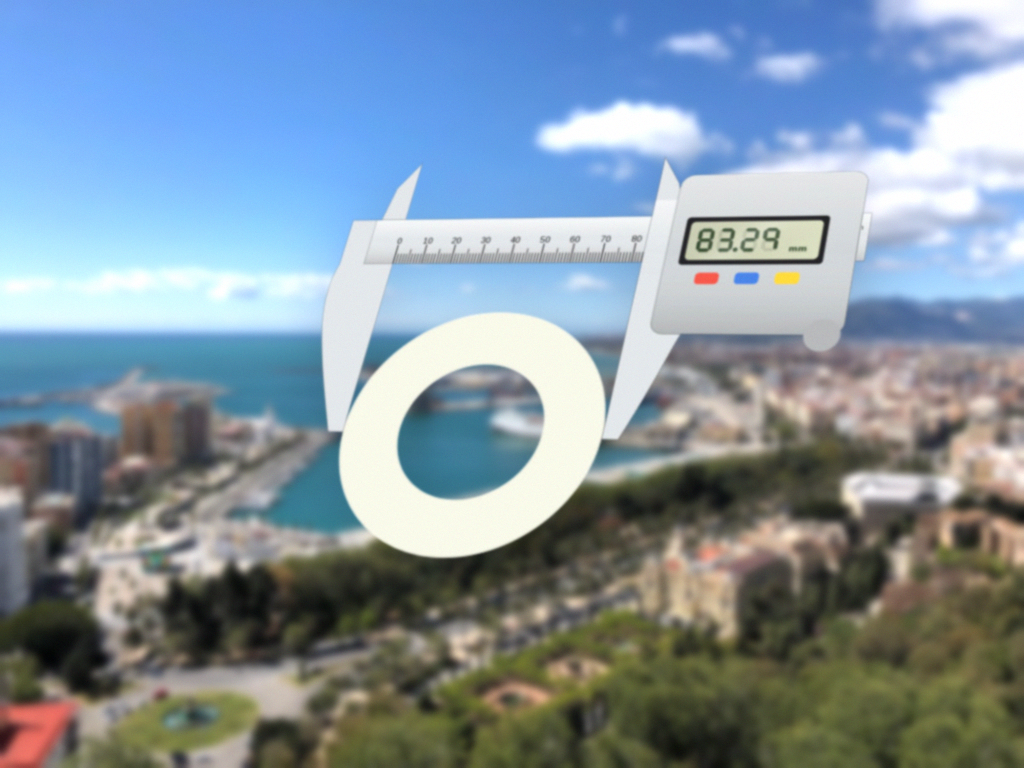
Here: 83.29 mm
